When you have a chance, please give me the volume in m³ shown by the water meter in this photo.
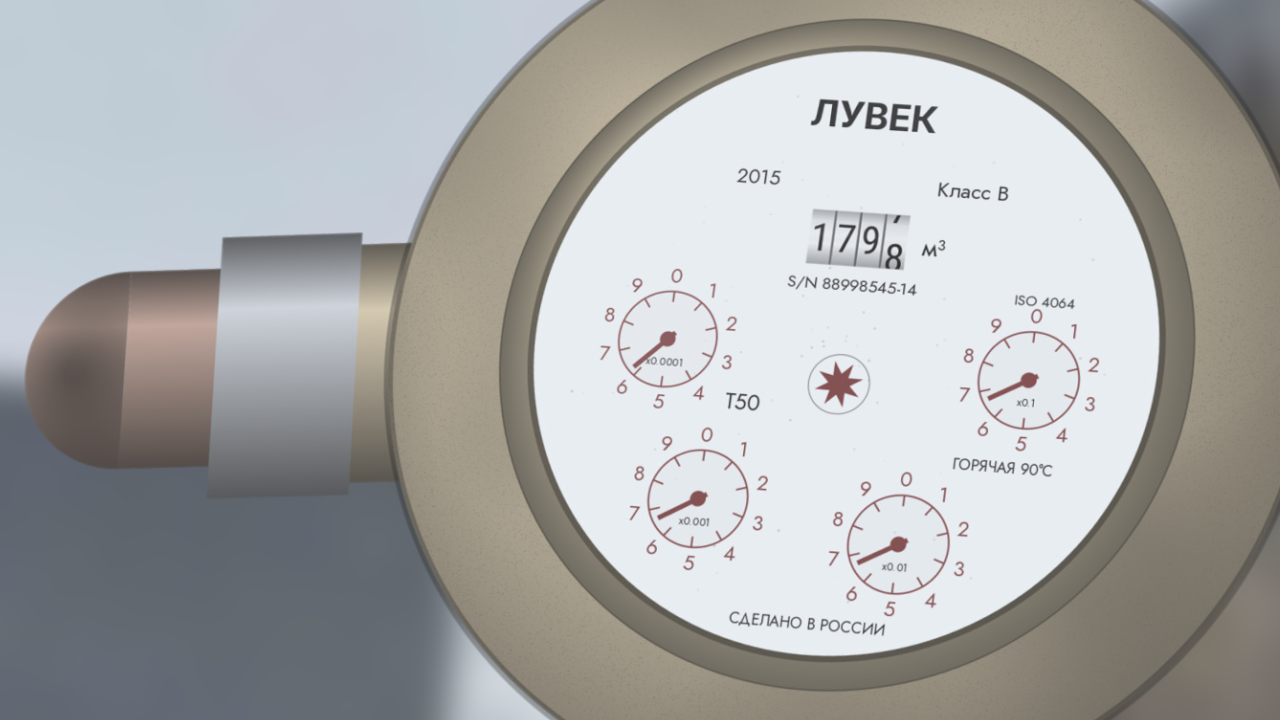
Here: 1797.6666 m³
